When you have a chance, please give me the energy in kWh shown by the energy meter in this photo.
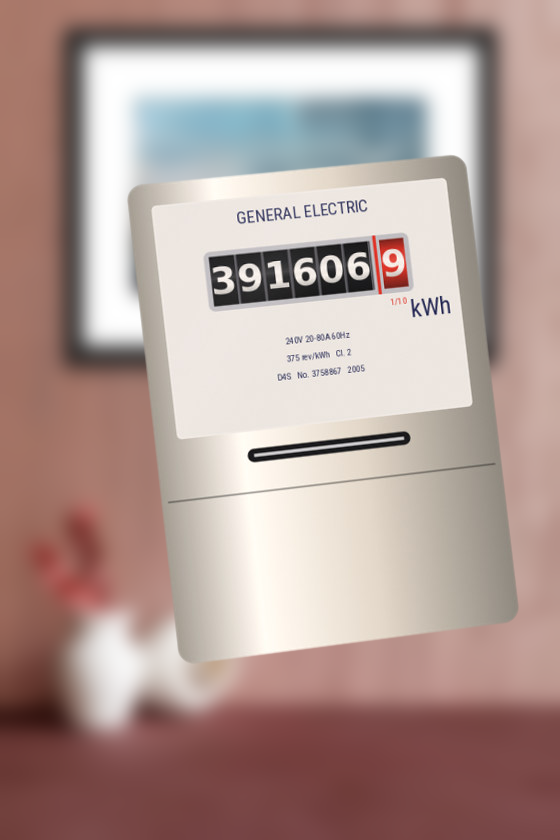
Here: 391606.9 kWh
